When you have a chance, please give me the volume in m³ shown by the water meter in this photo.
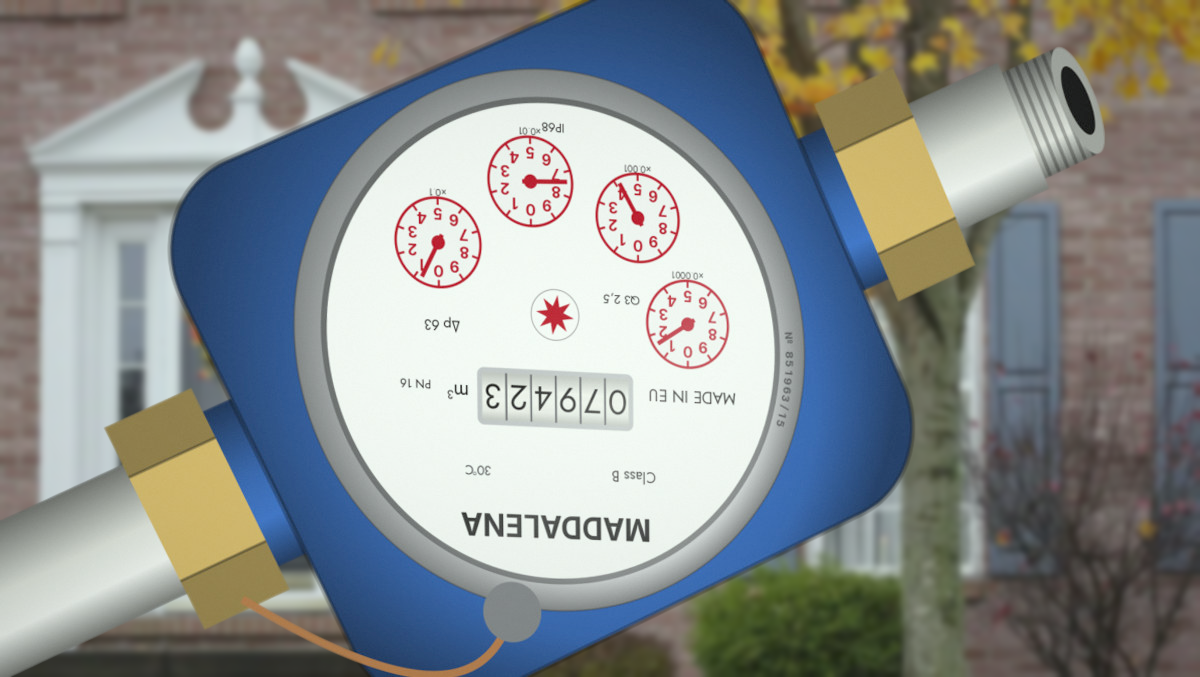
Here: 79423.0741 m³
